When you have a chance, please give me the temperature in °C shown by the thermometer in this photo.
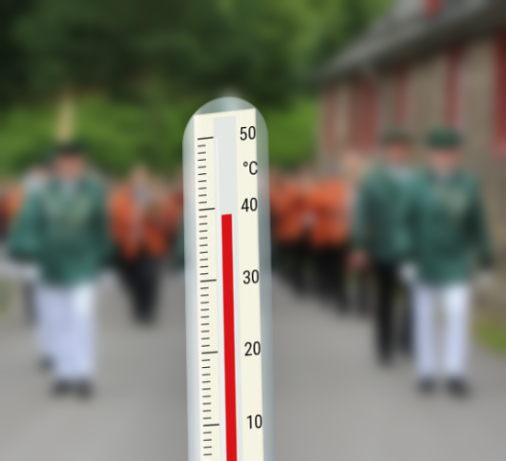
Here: 39 °C
